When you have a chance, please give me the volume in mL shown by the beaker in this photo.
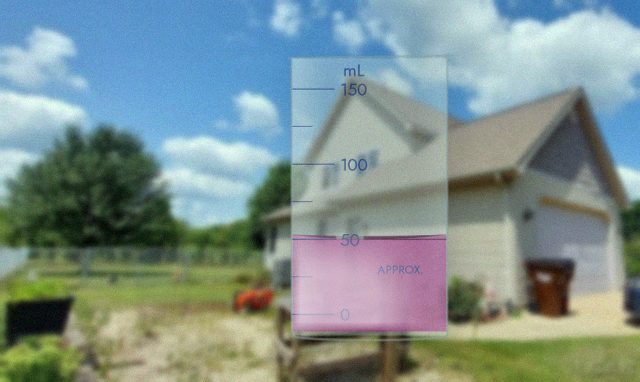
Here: 50 mL
